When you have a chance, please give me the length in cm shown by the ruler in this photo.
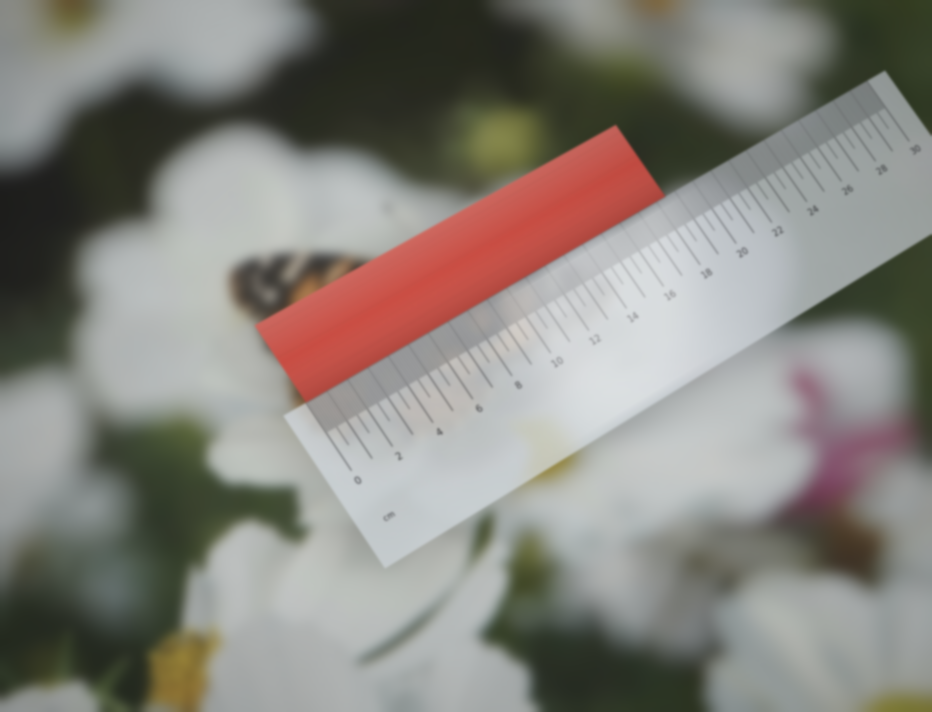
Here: 18.5 cm
